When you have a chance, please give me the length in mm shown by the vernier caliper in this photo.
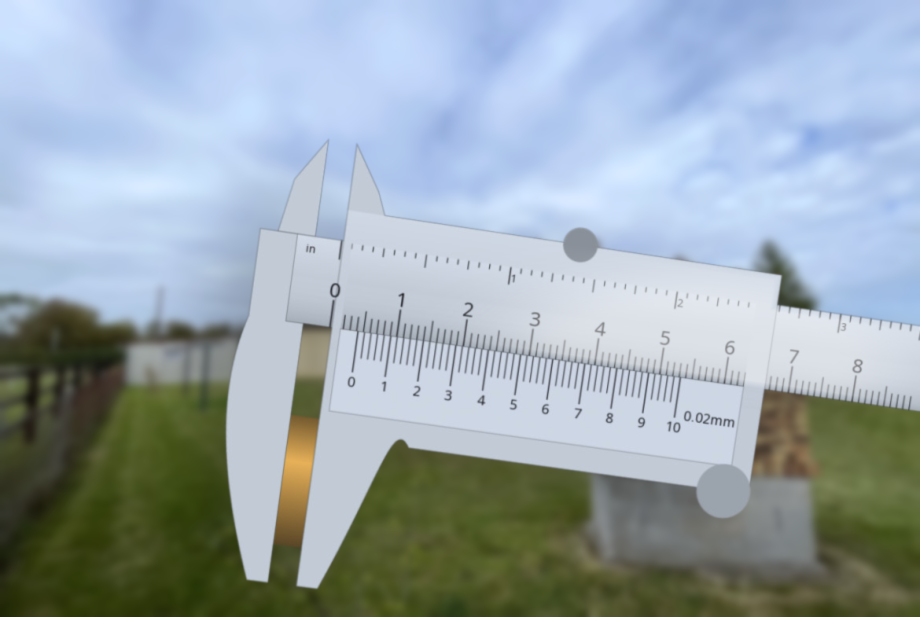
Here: 4.2 mm
